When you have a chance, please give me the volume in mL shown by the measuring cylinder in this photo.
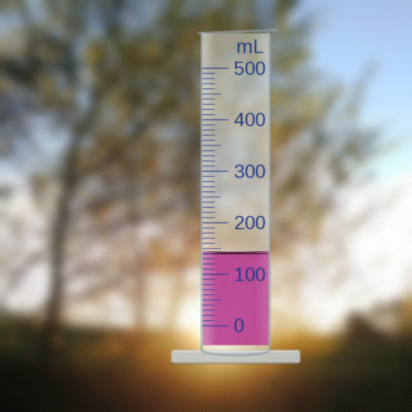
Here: 140 mL
